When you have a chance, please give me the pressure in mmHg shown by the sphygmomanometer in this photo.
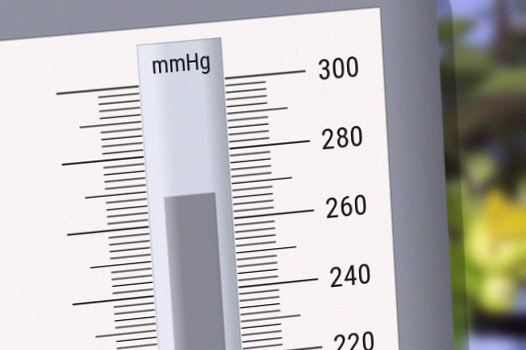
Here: 268 mmHg
